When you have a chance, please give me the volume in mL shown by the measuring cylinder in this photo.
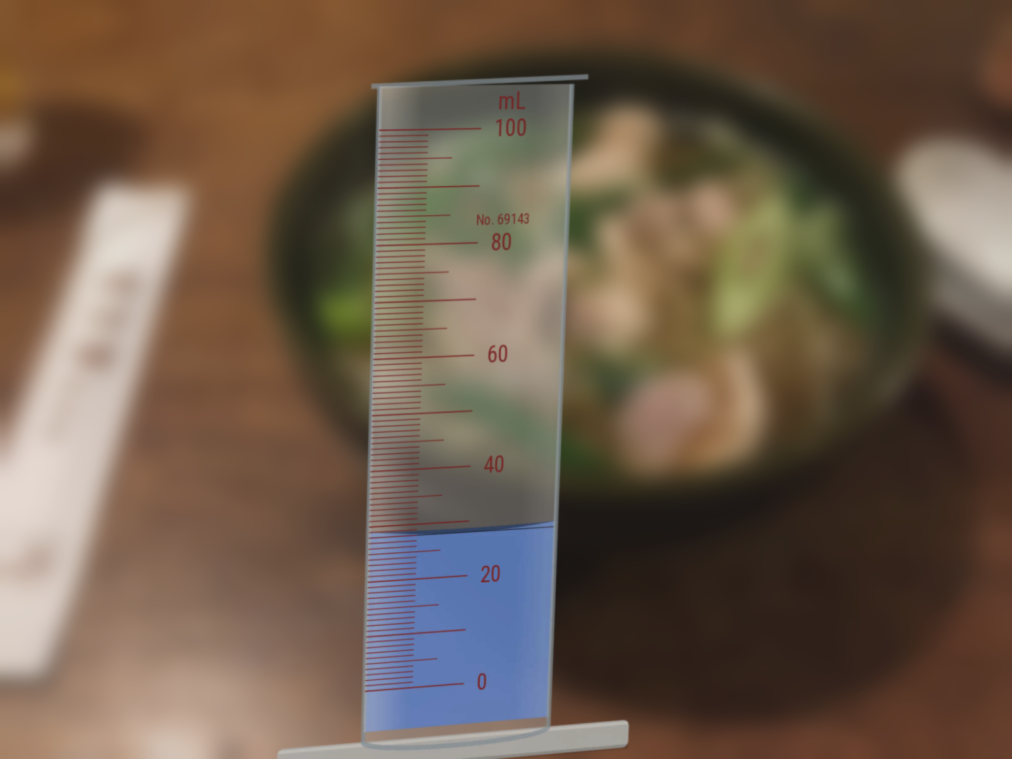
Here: 28 mL
